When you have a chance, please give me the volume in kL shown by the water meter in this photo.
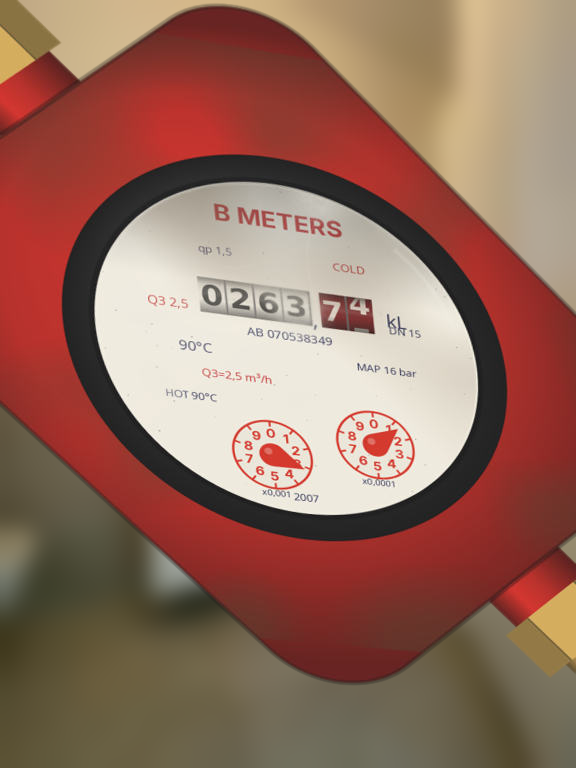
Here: 263.7431 kL
